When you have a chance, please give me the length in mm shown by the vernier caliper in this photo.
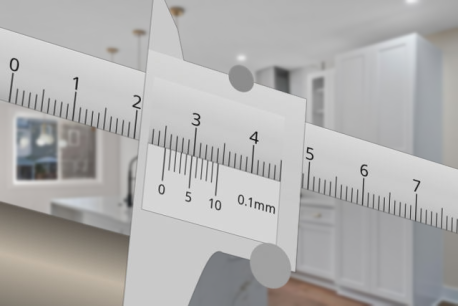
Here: 25.2 mm
